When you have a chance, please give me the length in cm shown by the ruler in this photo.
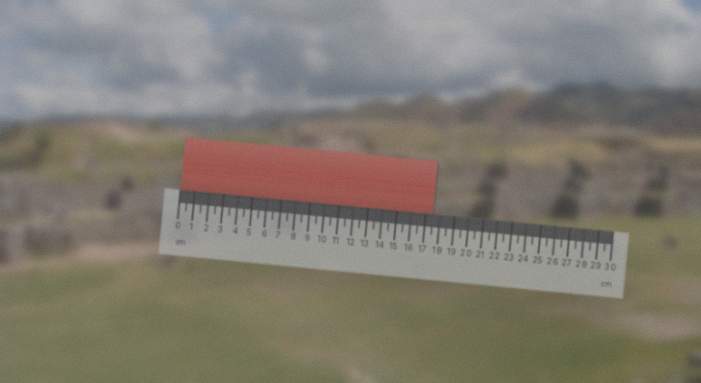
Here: 17.5 cm
